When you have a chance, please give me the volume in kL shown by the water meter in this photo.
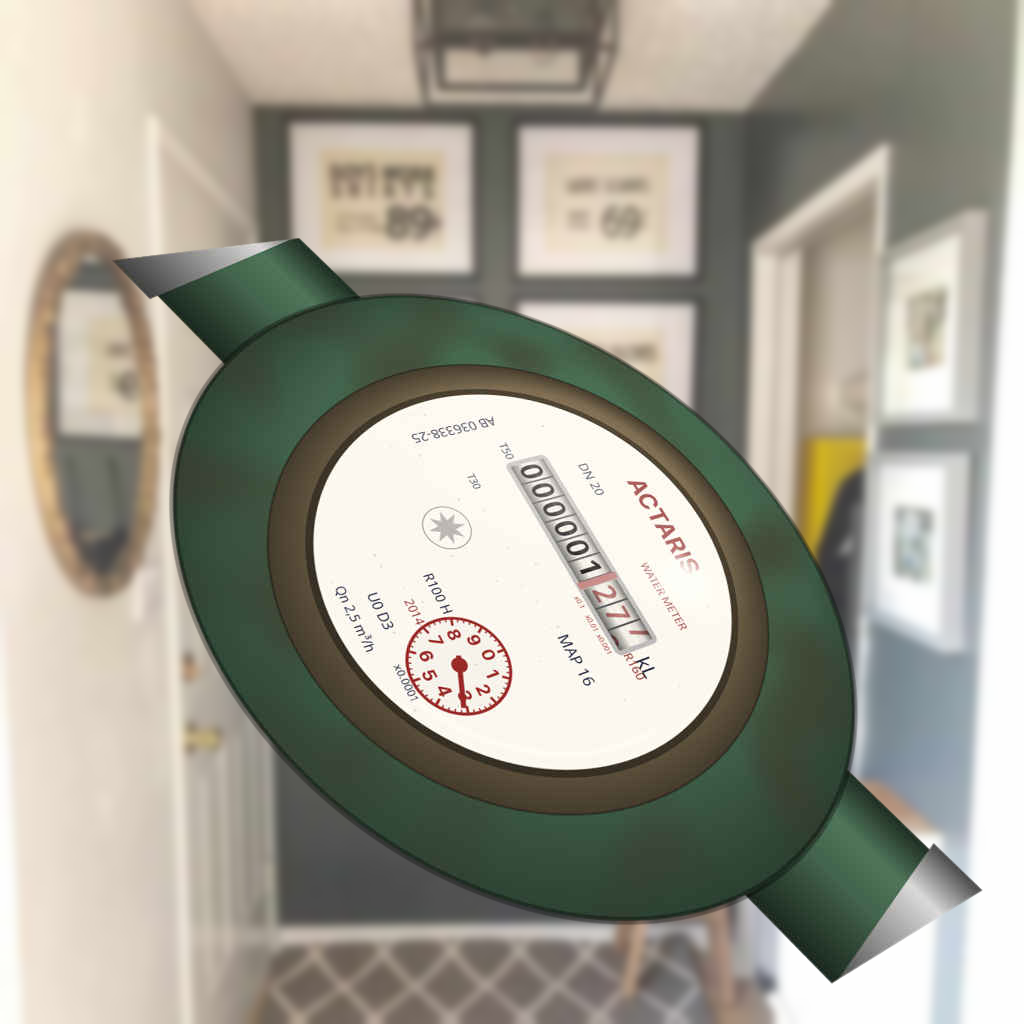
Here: 1.2773 kL
